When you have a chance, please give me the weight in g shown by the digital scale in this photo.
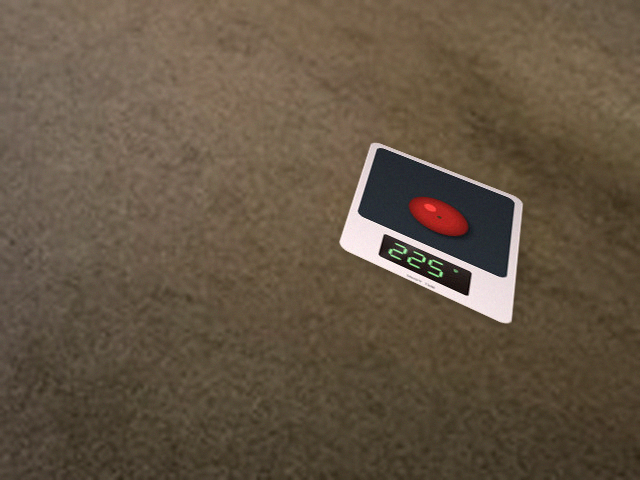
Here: 225 g
